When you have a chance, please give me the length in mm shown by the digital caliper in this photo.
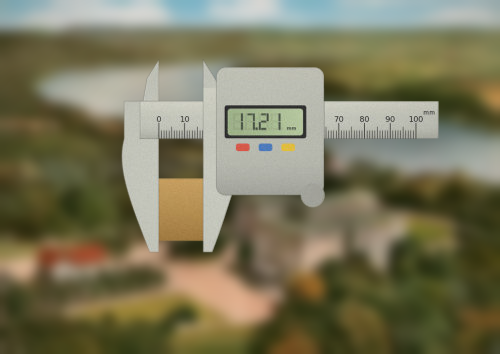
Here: 17.21 mm
